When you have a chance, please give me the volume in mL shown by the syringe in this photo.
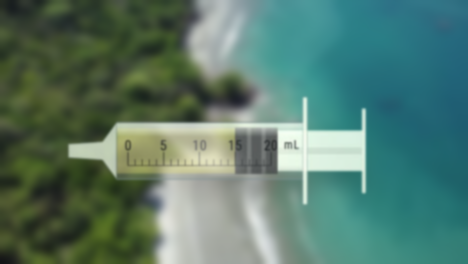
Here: 15 mL
